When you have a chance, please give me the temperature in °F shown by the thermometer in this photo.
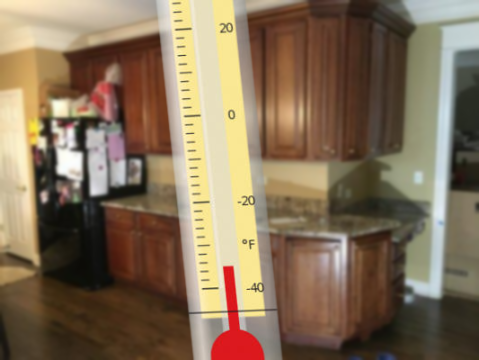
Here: -35 °F
